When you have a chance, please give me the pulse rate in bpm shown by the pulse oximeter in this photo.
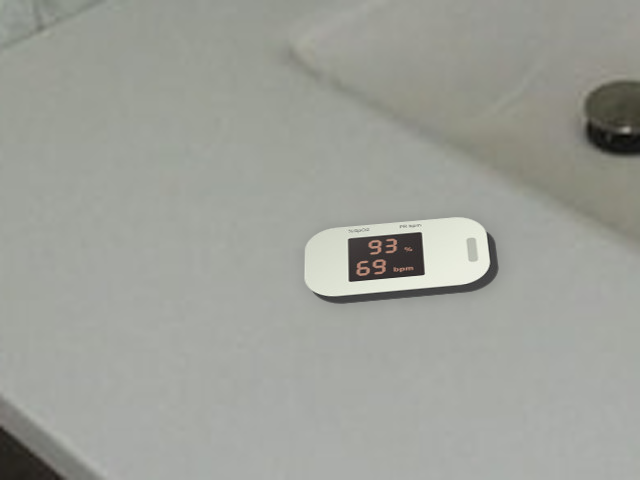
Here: 69 bpm
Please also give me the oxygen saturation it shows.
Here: 93 %
